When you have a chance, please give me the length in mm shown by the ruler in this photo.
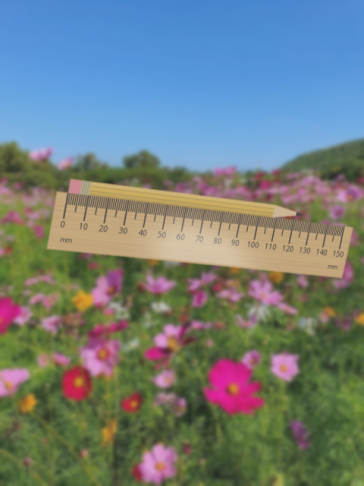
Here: 125 mm
